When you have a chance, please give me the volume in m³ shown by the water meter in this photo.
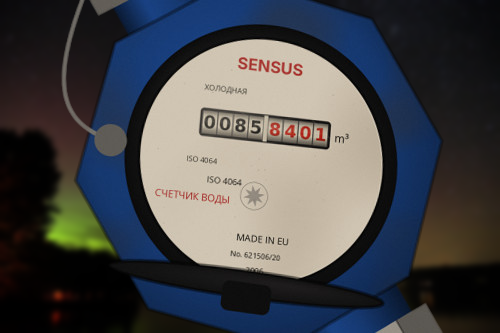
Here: 85.8401 m³
